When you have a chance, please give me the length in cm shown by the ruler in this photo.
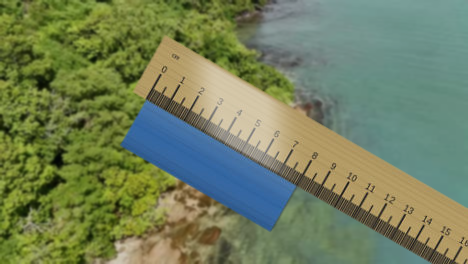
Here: 8 cm
